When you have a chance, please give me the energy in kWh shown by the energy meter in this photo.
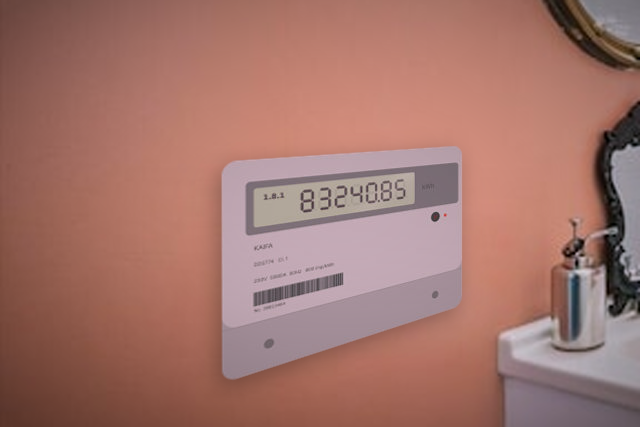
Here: 83240.85 kWh
